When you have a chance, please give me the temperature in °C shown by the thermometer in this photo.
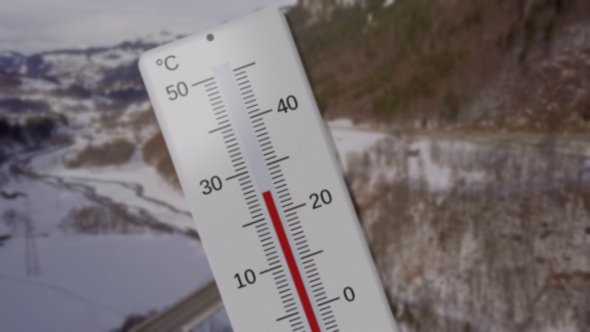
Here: 25 °C
